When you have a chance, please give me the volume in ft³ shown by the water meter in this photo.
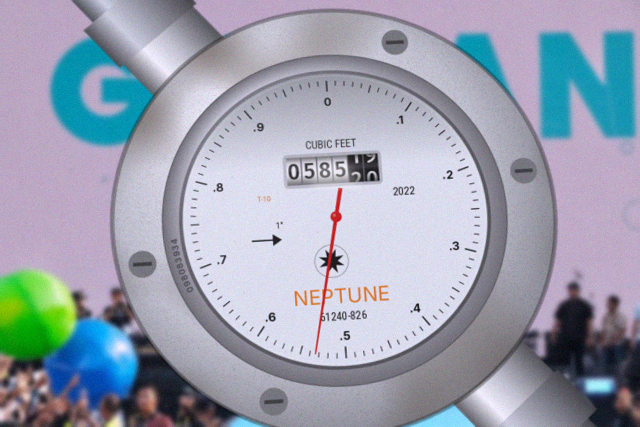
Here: 58519.53 ft³
